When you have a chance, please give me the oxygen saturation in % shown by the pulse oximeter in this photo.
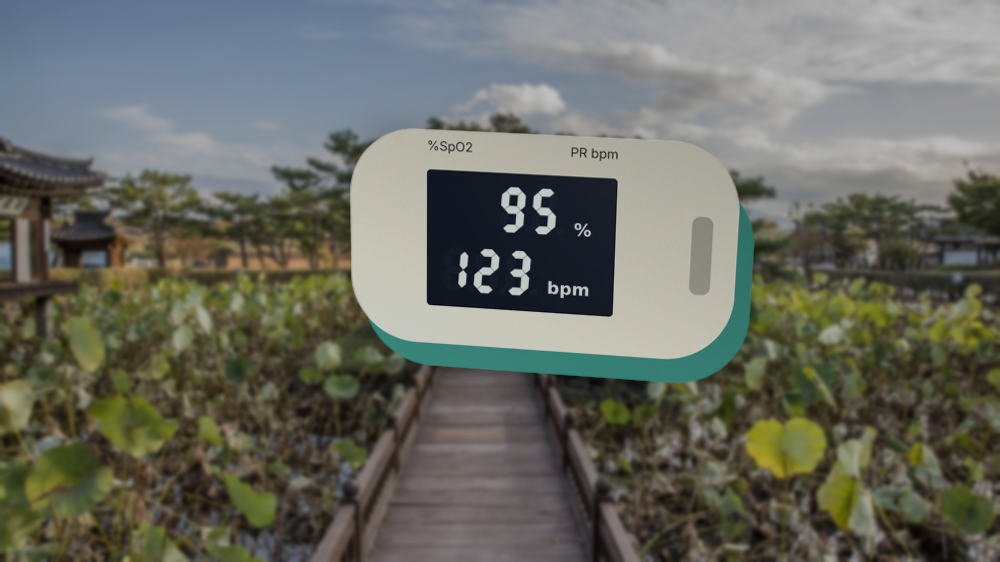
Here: 95 %
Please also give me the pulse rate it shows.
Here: 123 bpm
